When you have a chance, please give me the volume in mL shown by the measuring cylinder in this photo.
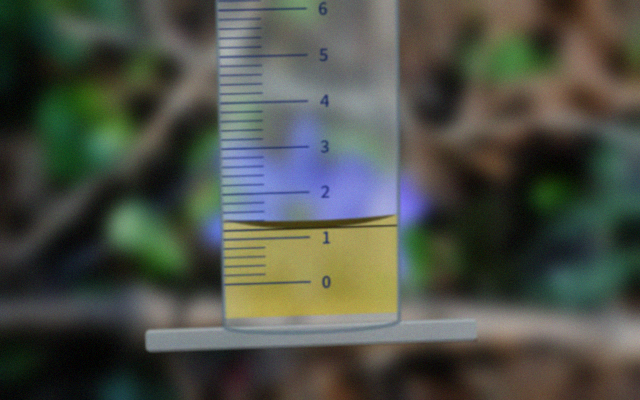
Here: 1.2 mL
